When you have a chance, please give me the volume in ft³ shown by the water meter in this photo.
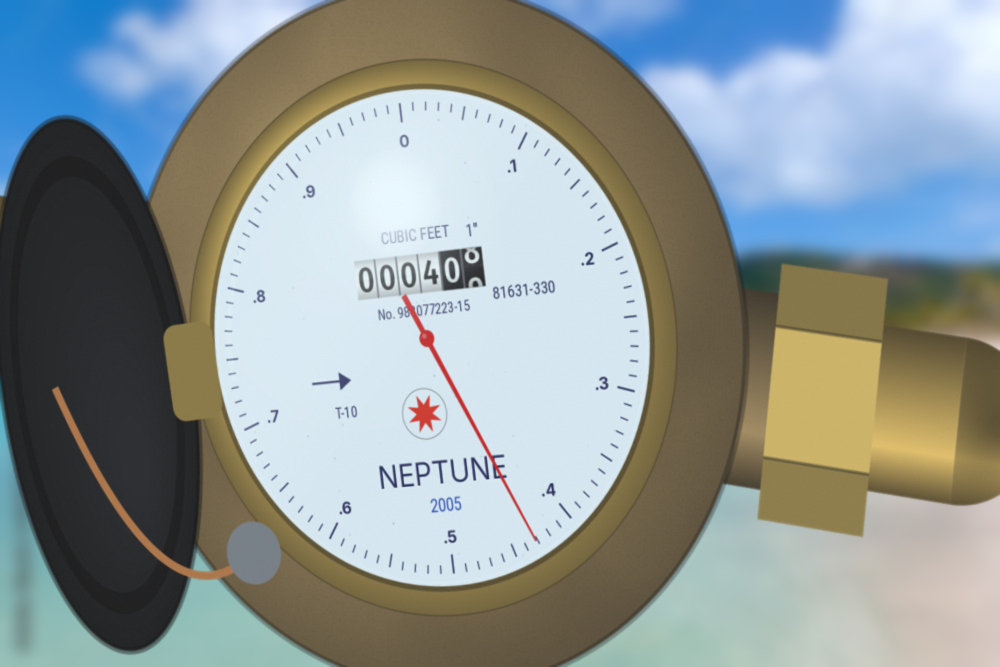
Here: 408.43 ft³
